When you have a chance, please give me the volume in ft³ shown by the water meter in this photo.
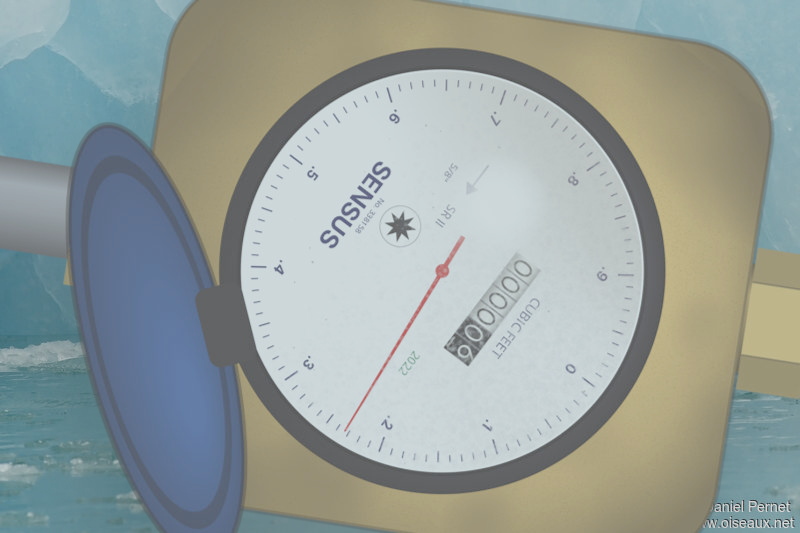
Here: 6.23 ft³
